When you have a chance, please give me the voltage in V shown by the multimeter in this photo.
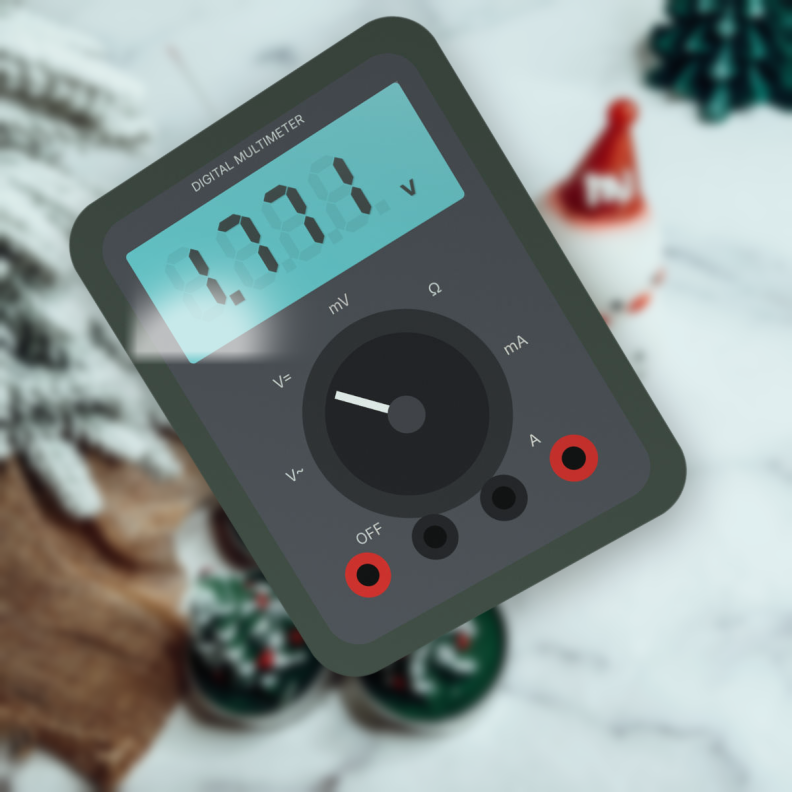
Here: 1.771 V
